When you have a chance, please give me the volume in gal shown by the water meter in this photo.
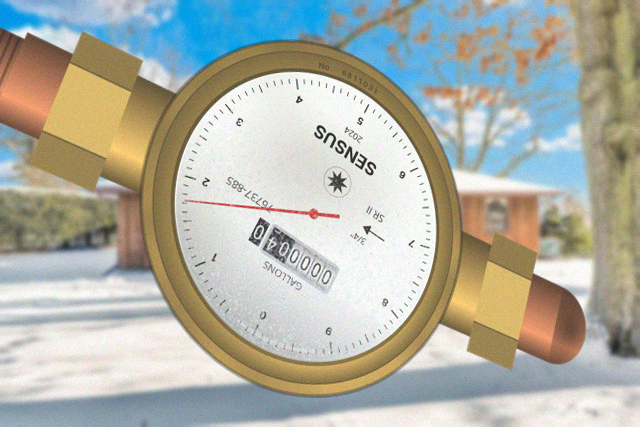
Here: 41.7 gal
